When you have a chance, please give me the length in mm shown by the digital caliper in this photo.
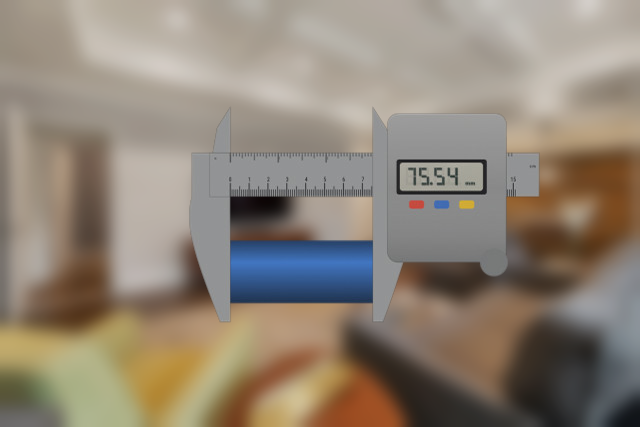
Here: 75.54 mm
